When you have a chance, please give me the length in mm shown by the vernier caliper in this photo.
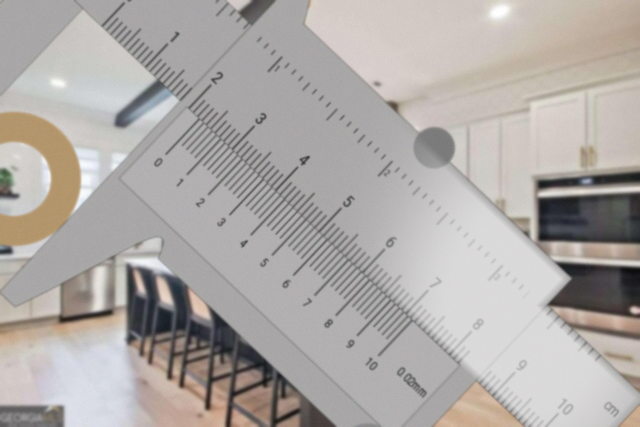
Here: 22.5 mm
